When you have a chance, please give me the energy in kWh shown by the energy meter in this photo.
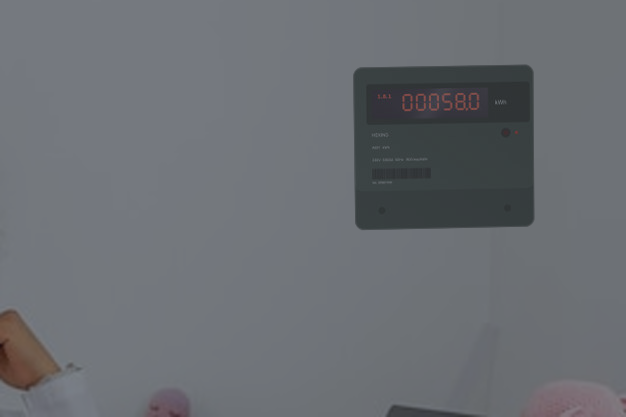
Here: 58.0 kWh
